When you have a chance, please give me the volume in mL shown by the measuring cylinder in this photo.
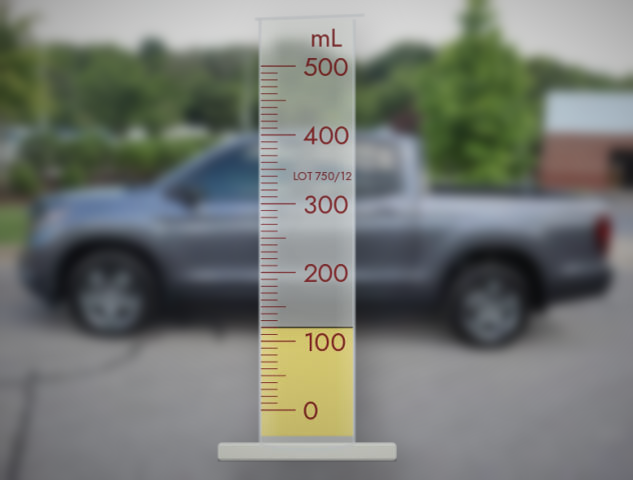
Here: 120 mL
